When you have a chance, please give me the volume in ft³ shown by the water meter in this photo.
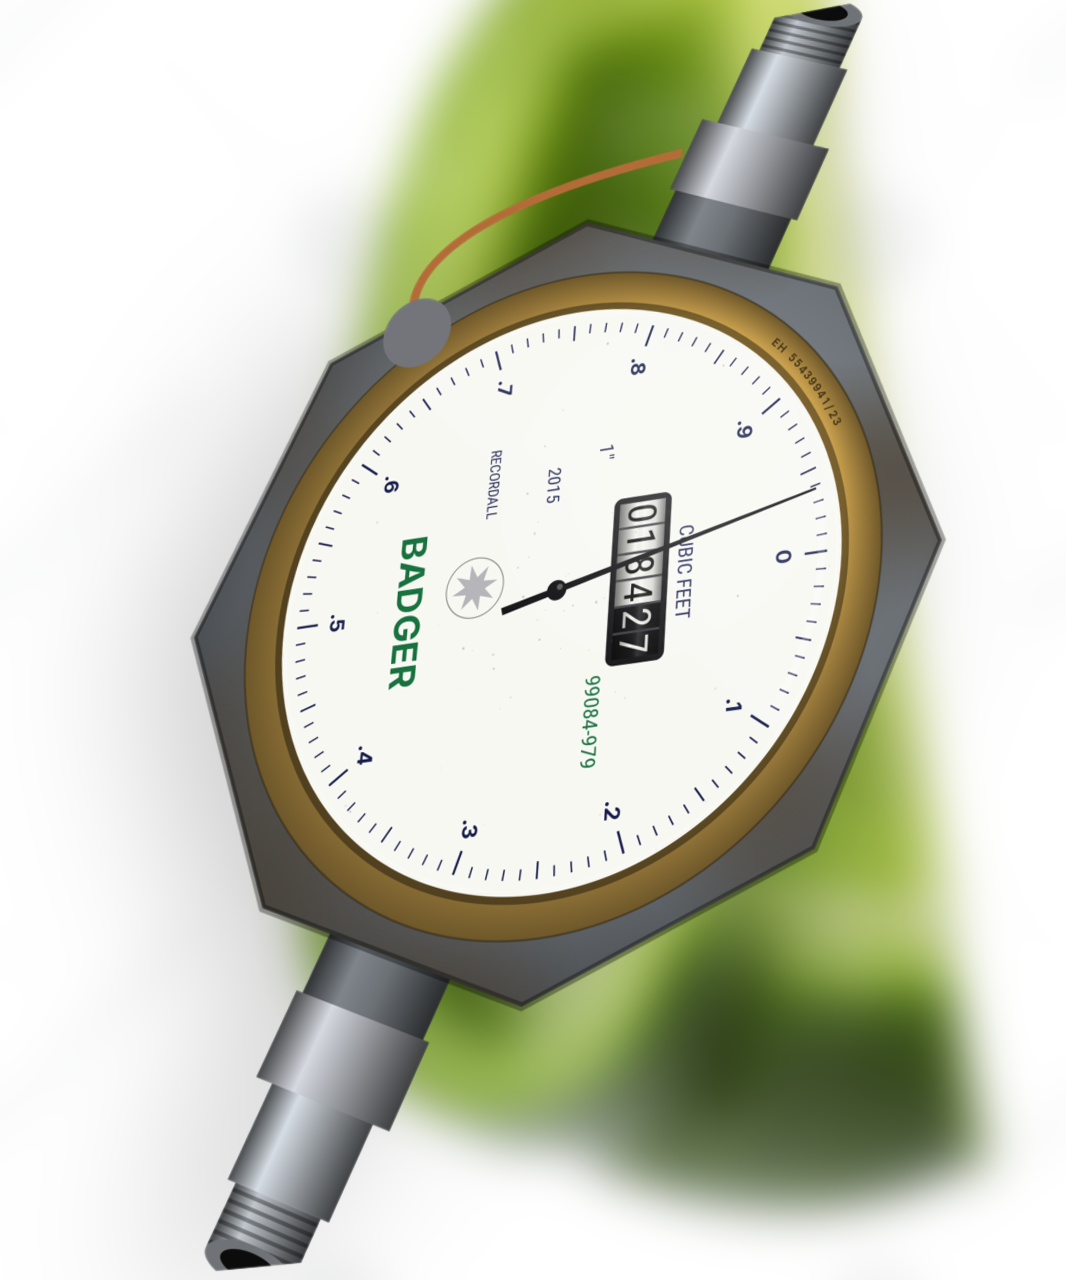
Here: 18426.96 ft³
